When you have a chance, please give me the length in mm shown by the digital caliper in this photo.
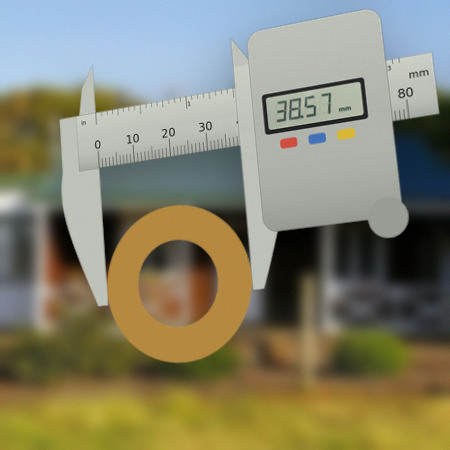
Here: 38.57 mm
